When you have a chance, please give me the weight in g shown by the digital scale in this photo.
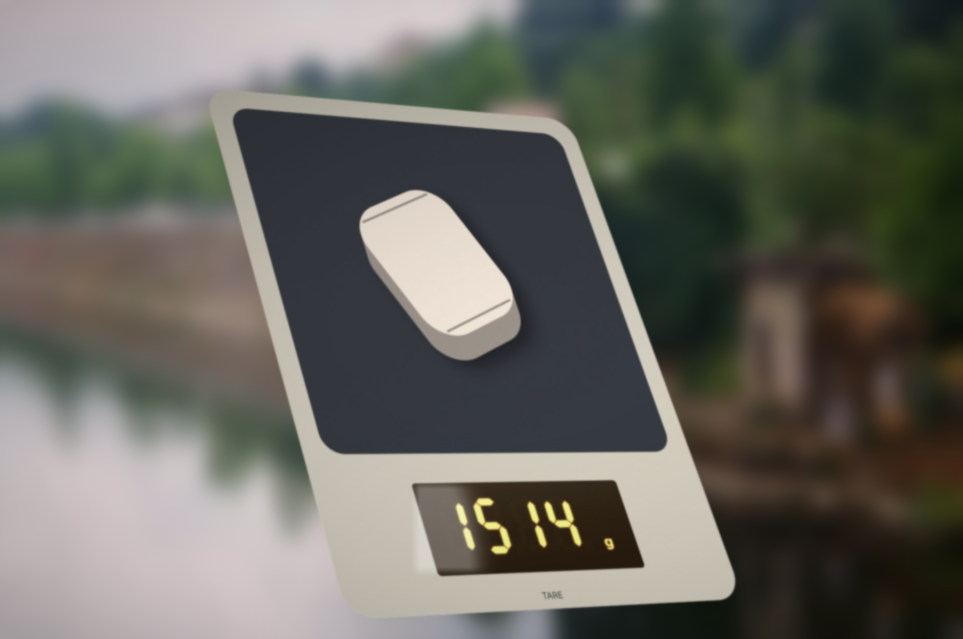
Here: 1514 g
